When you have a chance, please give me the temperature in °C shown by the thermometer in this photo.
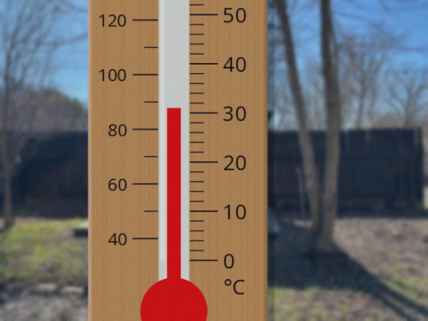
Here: 31 °C
